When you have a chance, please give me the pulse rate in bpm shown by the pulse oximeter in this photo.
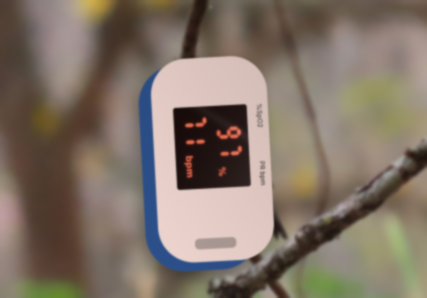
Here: 71 bpm
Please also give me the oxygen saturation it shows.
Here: 97 %
